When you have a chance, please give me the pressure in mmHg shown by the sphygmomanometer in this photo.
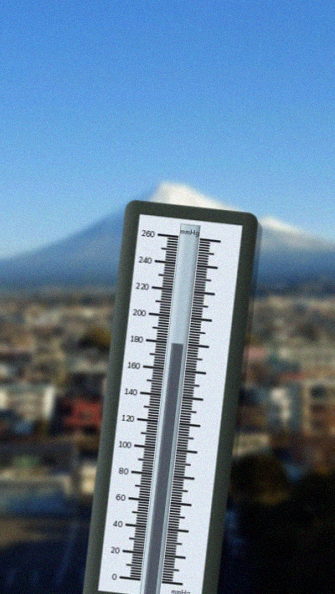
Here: 180 mmHg
